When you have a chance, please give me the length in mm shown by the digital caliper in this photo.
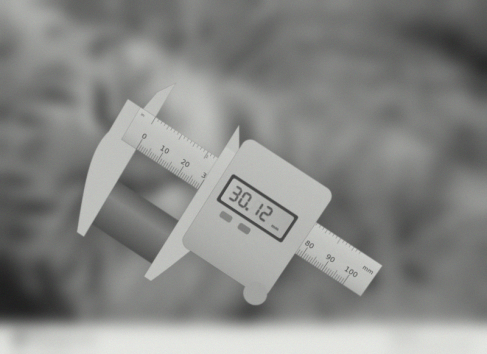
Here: 30.12 mm
